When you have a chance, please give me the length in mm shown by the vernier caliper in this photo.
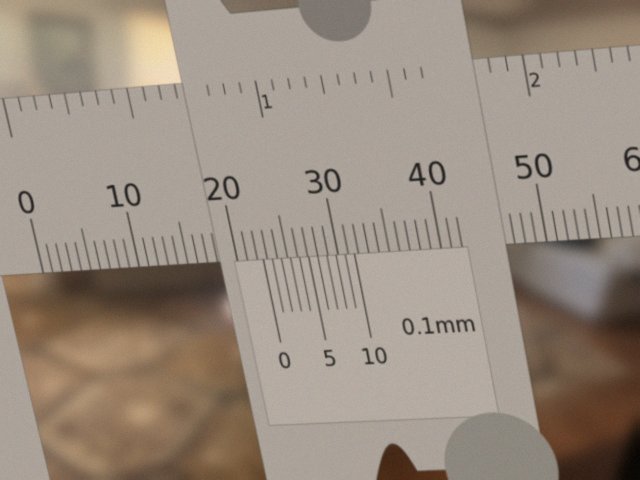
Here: 22.6 mm
